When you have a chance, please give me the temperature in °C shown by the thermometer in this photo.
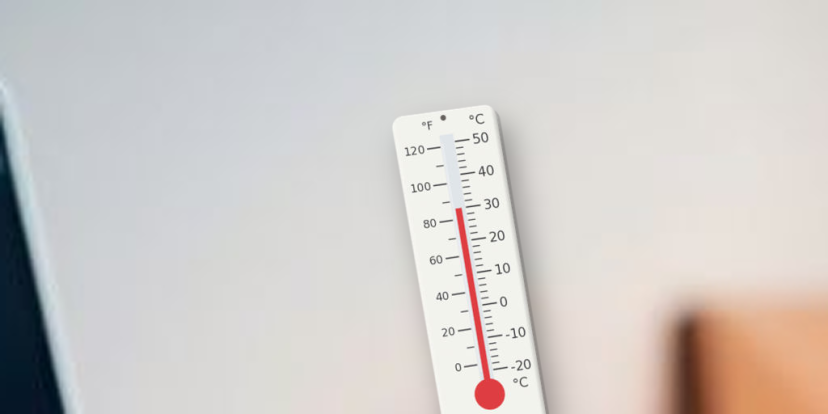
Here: 30 °C
